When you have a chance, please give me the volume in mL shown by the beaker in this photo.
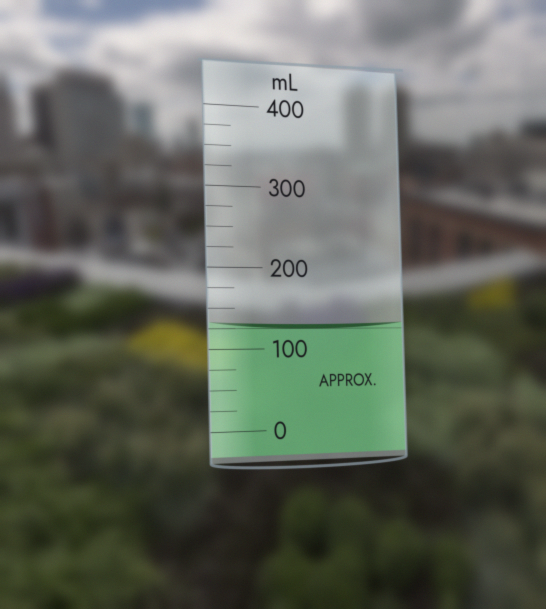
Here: 125 mL
